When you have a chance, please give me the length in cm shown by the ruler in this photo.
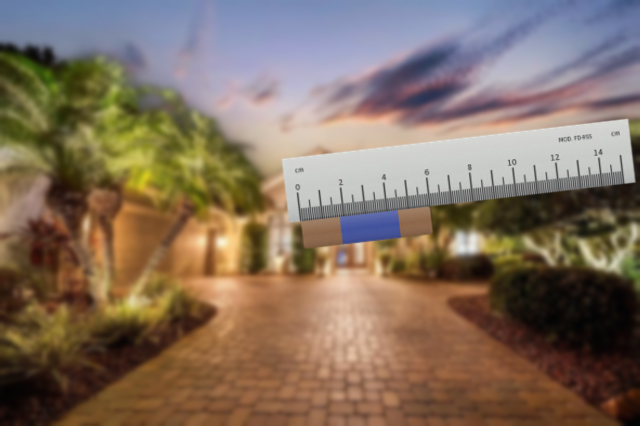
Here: 6 cm
